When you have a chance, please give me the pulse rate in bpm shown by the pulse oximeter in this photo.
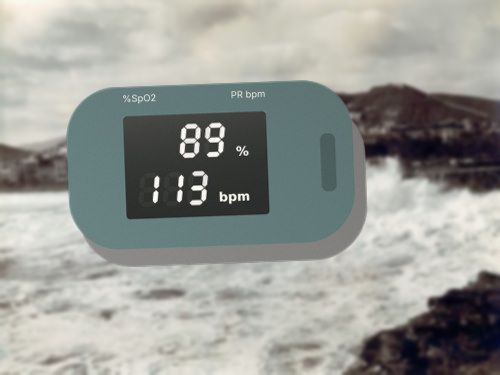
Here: 113 bpm
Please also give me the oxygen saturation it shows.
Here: 89 %
